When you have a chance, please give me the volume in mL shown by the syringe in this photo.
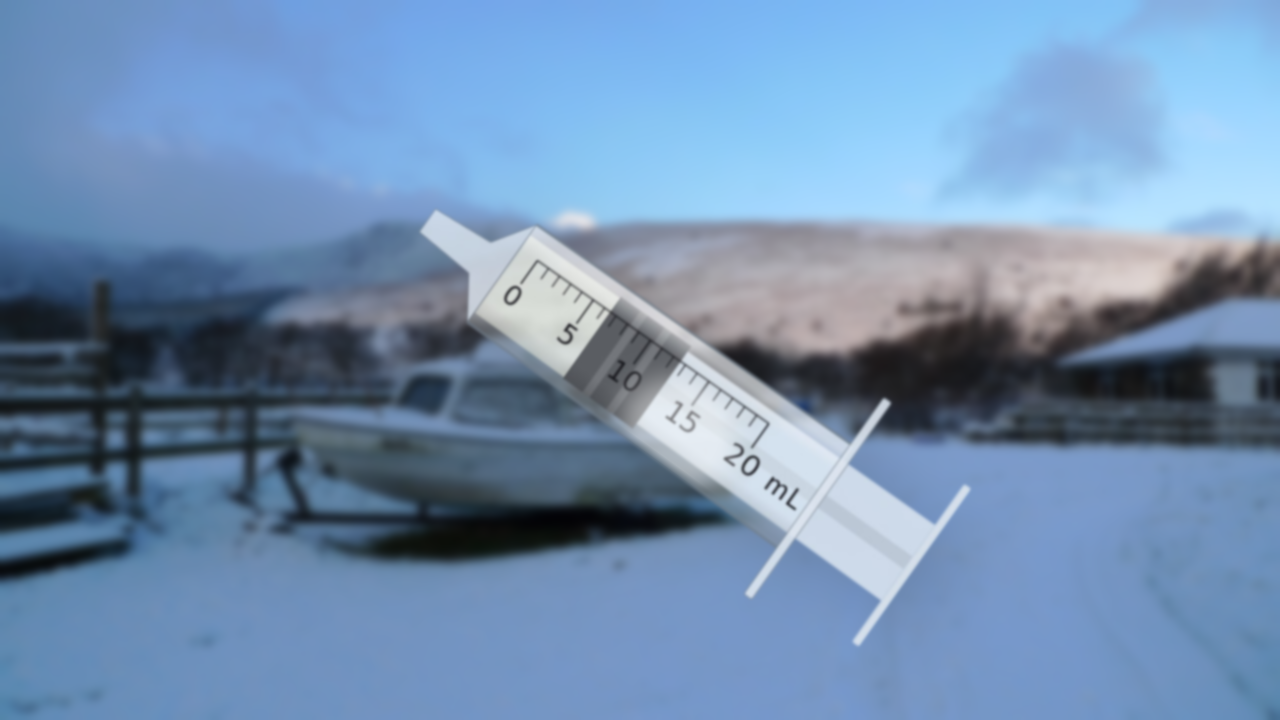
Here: 6.5 mL
